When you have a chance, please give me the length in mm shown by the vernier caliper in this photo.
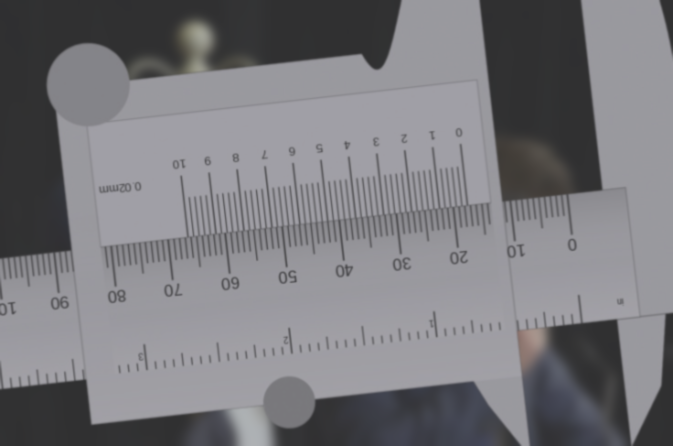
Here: 17.5 mm
